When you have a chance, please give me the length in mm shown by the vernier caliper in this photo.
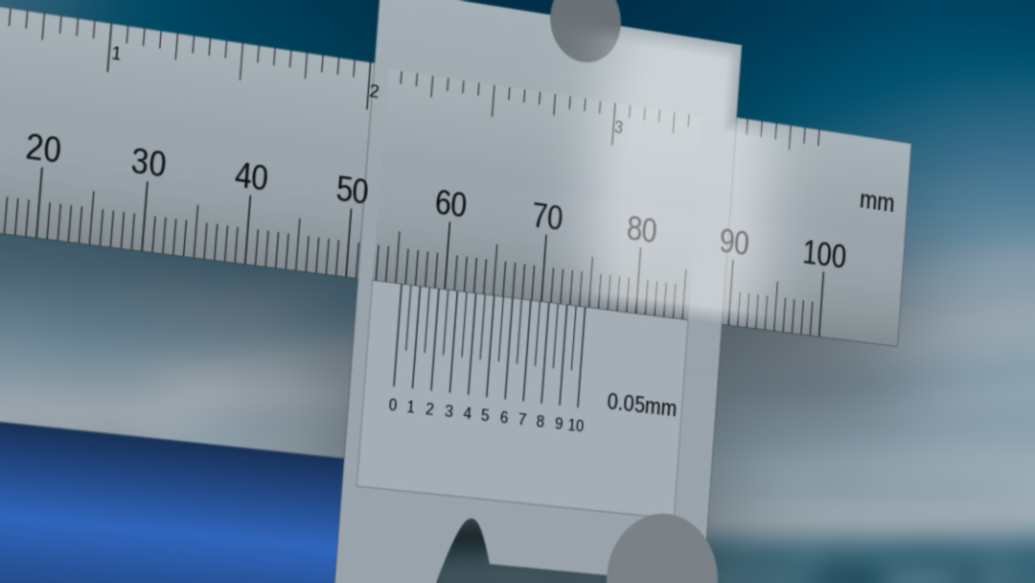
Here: 55.6 mm
